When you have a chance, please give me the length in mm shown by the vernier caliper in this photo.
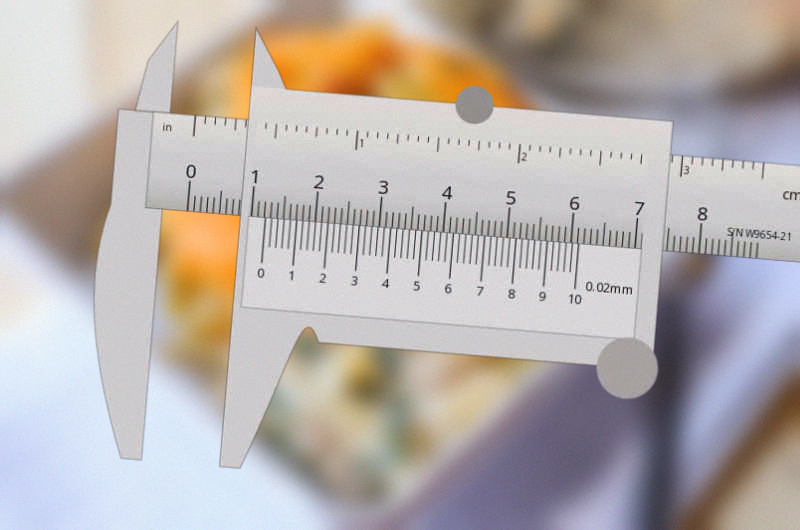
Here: 12.2 mm
